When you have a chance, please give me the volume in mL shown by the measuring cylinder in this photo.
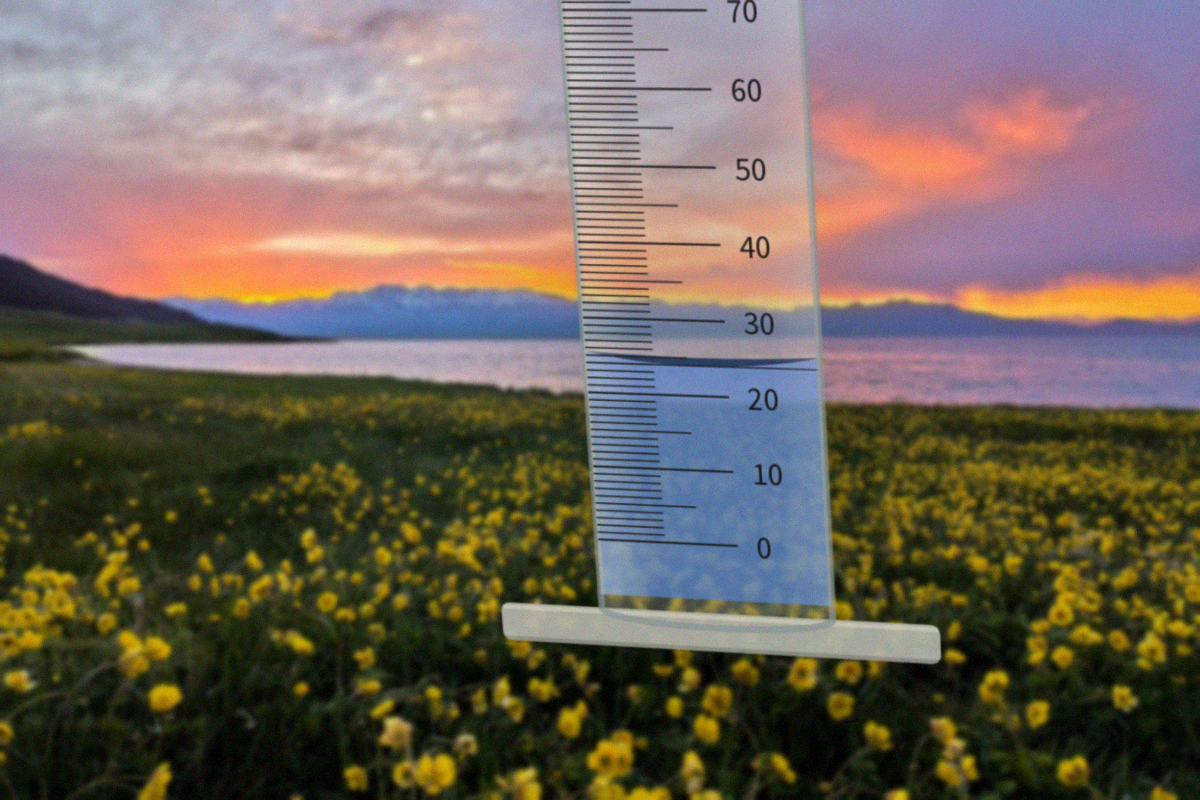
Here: 24 mL
